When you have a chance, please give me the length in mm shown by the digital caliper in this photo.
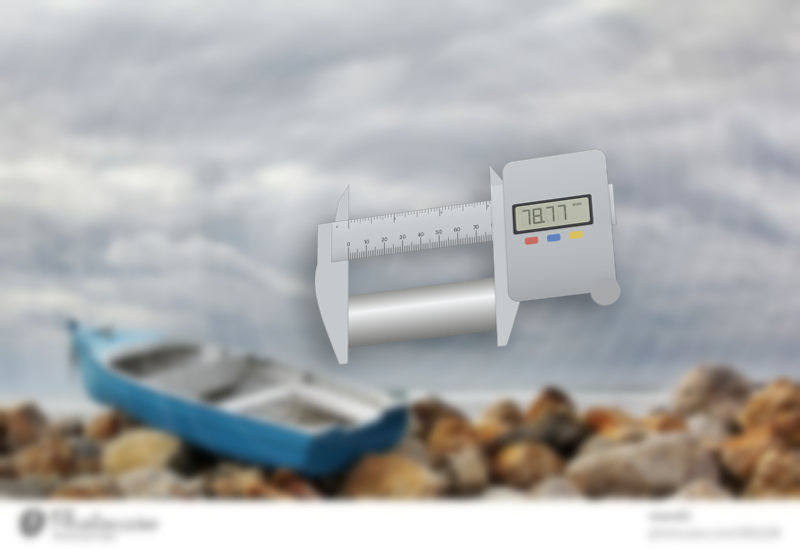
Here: 78.77 mm
